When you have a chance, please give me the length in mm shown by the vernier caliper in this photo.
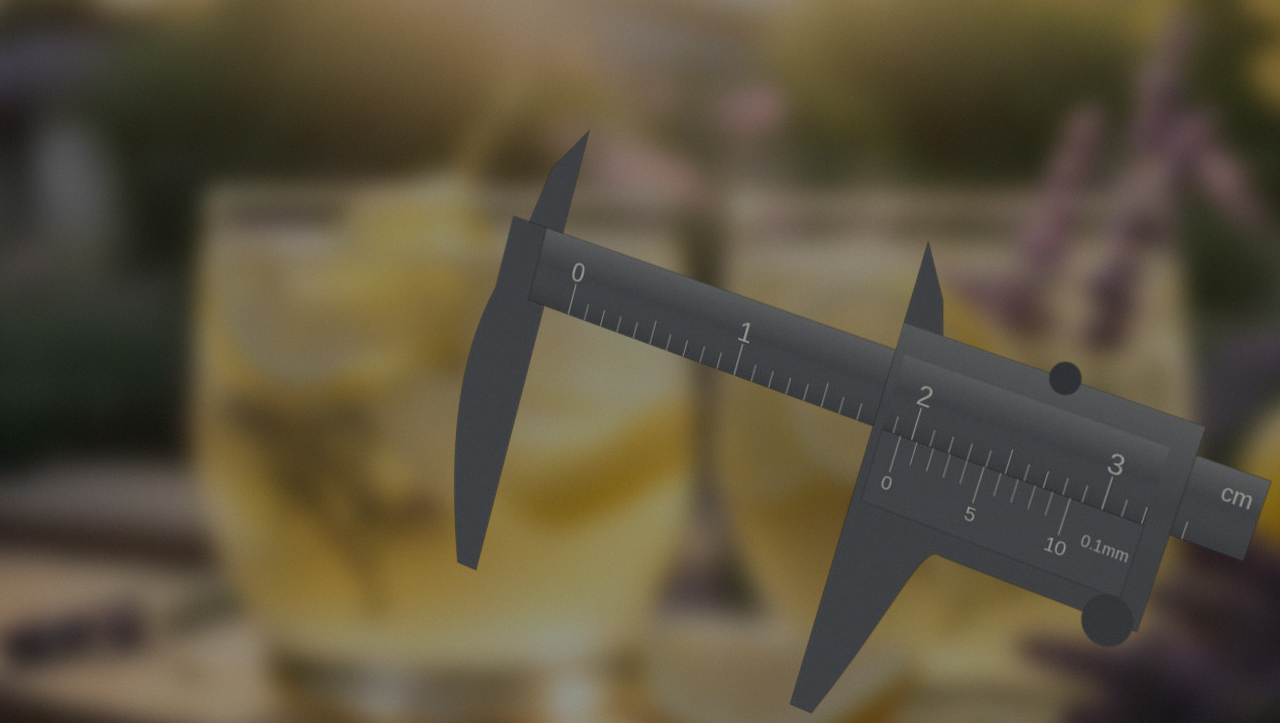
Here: 19.4 mm
